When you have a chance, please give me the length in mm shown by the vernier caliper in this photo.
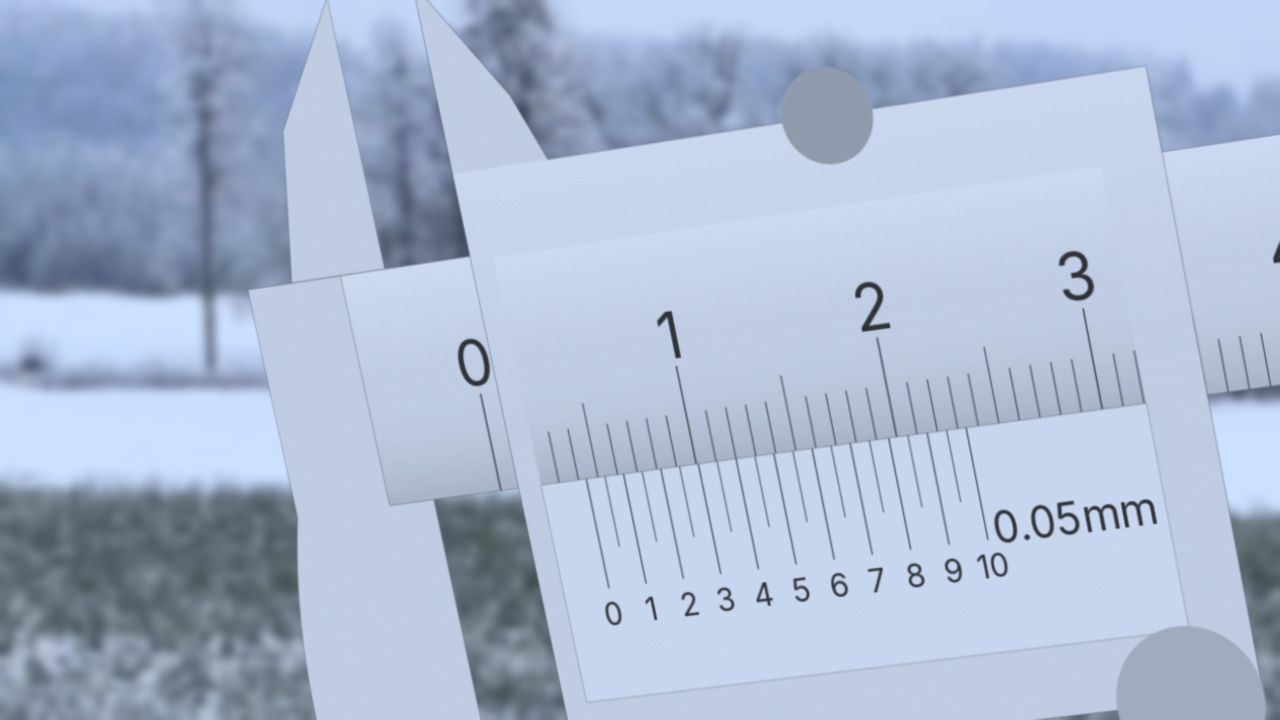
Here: 4.4 mm
